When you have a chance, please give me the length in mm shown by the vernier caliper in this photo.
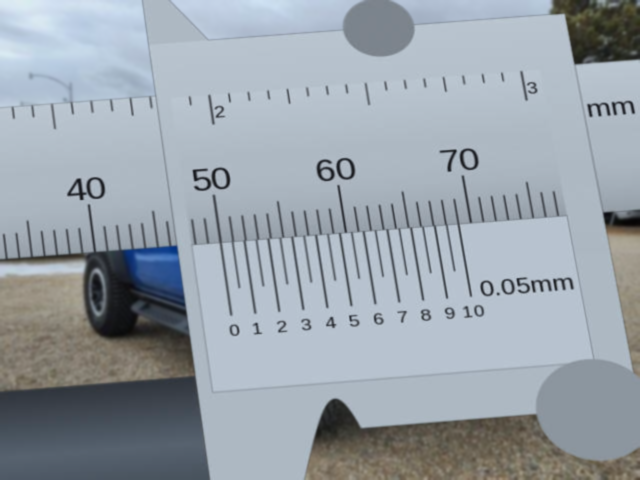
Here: 50.0 mm
